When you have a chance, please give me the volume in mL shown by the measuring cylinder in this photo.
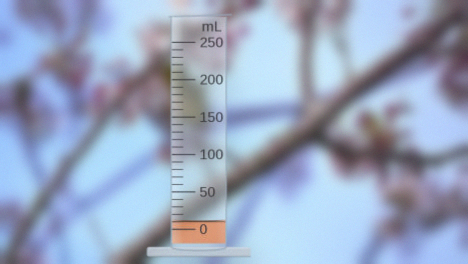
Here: 10 mL
